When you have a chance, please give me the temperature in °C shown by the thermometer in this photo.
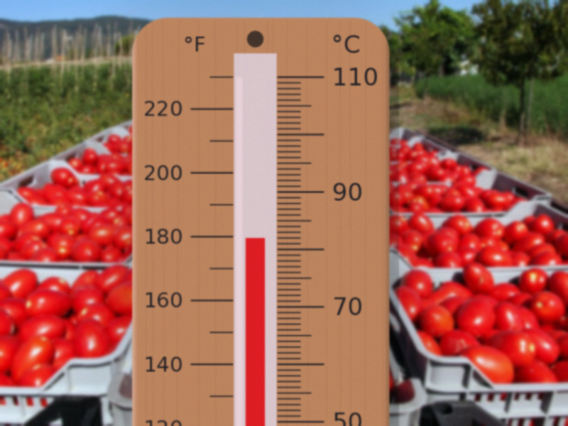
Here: 82 °C
